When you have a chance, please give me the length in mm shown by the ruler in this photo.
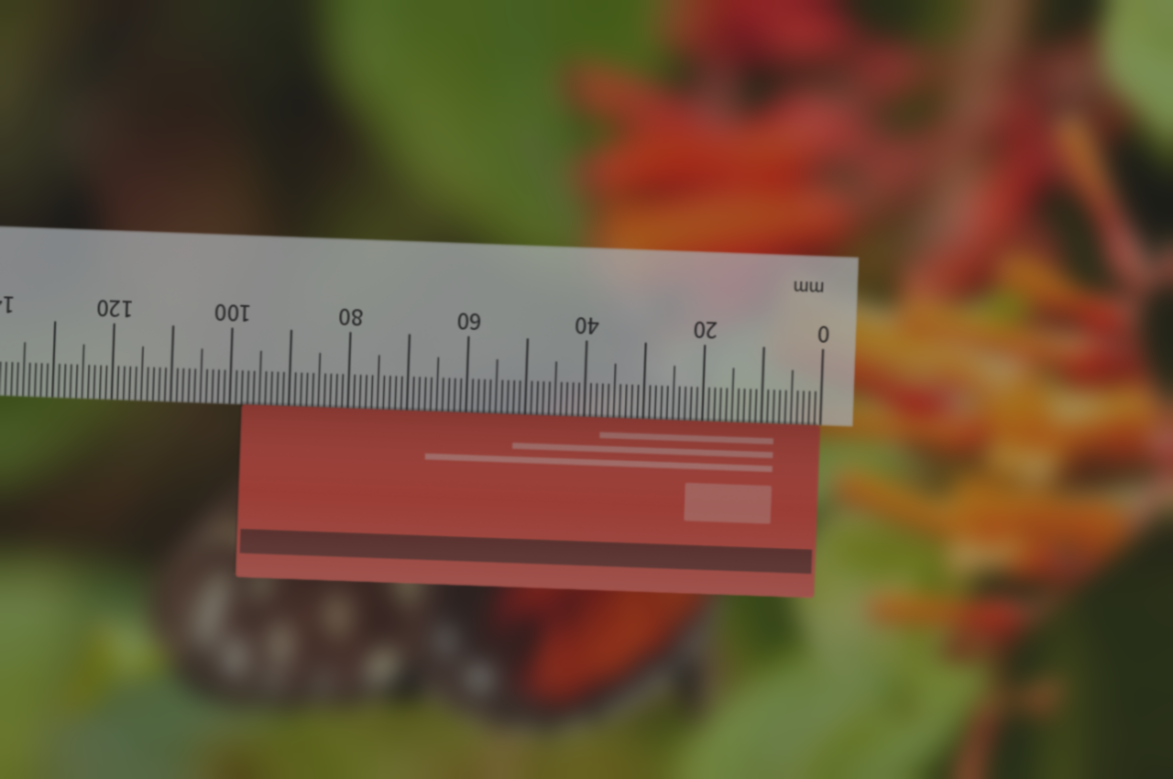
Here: 98 mm
